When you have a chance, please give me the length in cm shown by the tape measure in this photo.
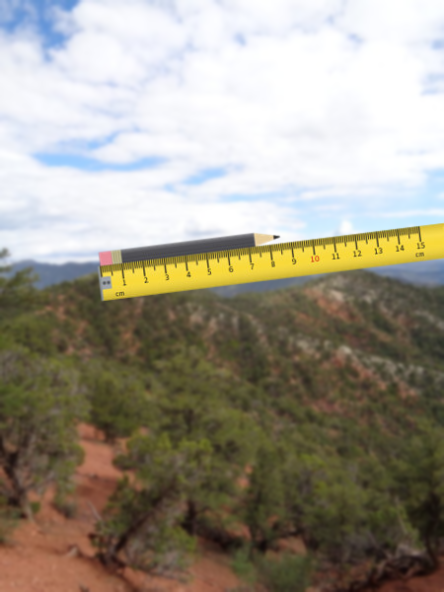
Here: 8.5 cm
